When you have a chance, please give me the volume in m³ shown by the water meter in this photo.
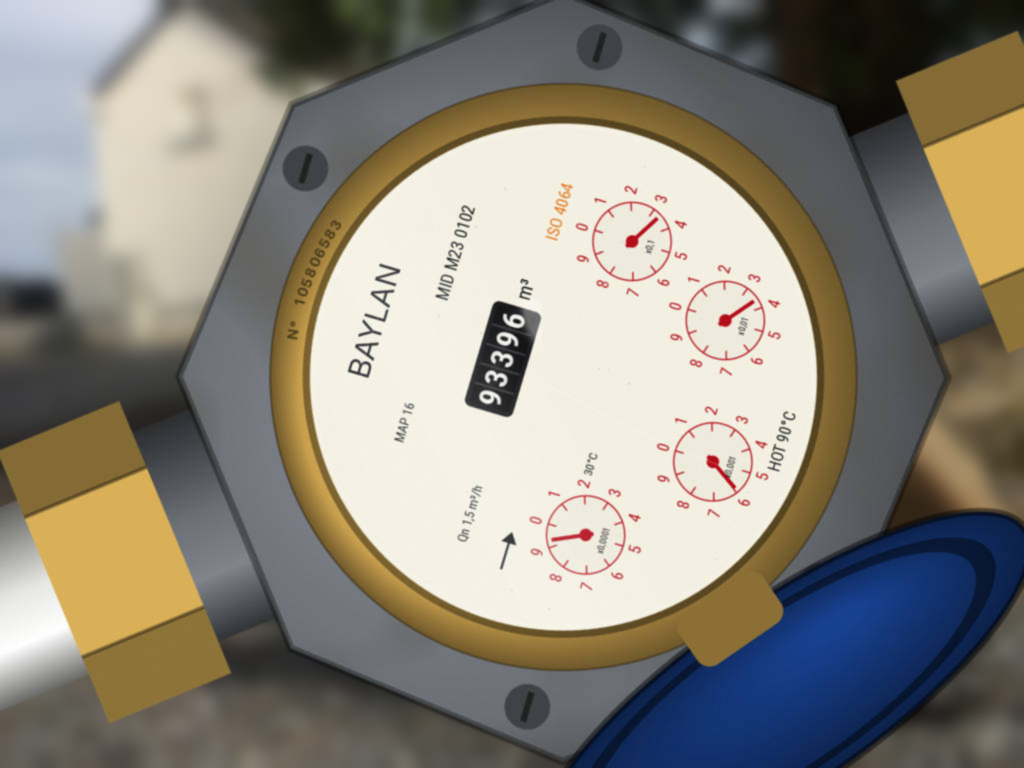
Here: 93396.3359 m³
